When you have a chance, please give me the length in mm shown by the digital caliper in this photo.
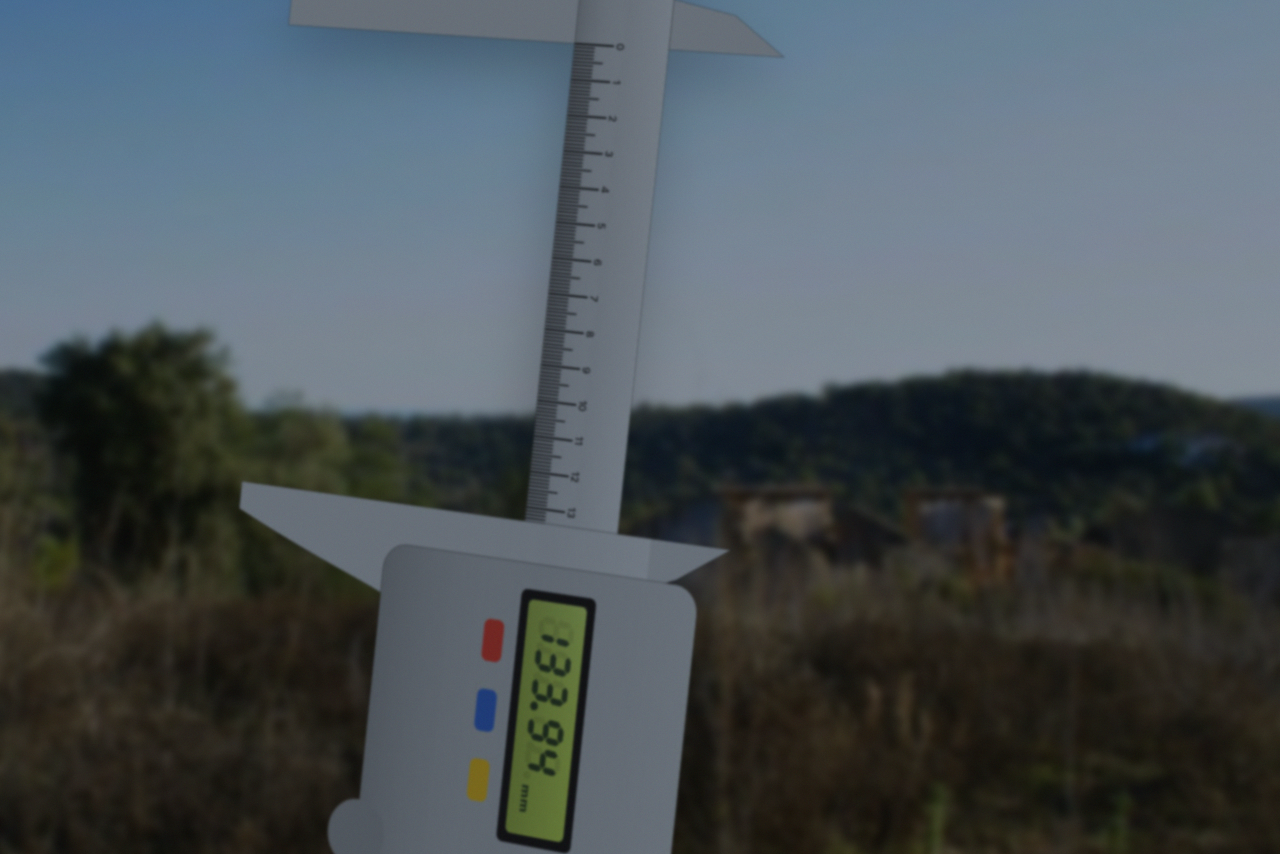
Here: 133.94 mm
